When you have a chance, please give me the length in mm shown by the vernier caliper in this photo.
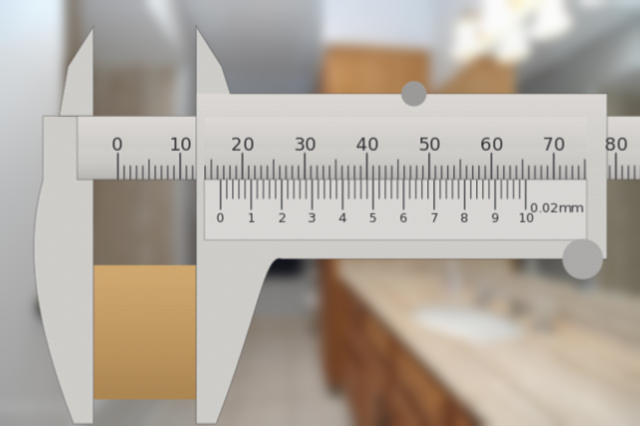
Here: 16.5 mm
